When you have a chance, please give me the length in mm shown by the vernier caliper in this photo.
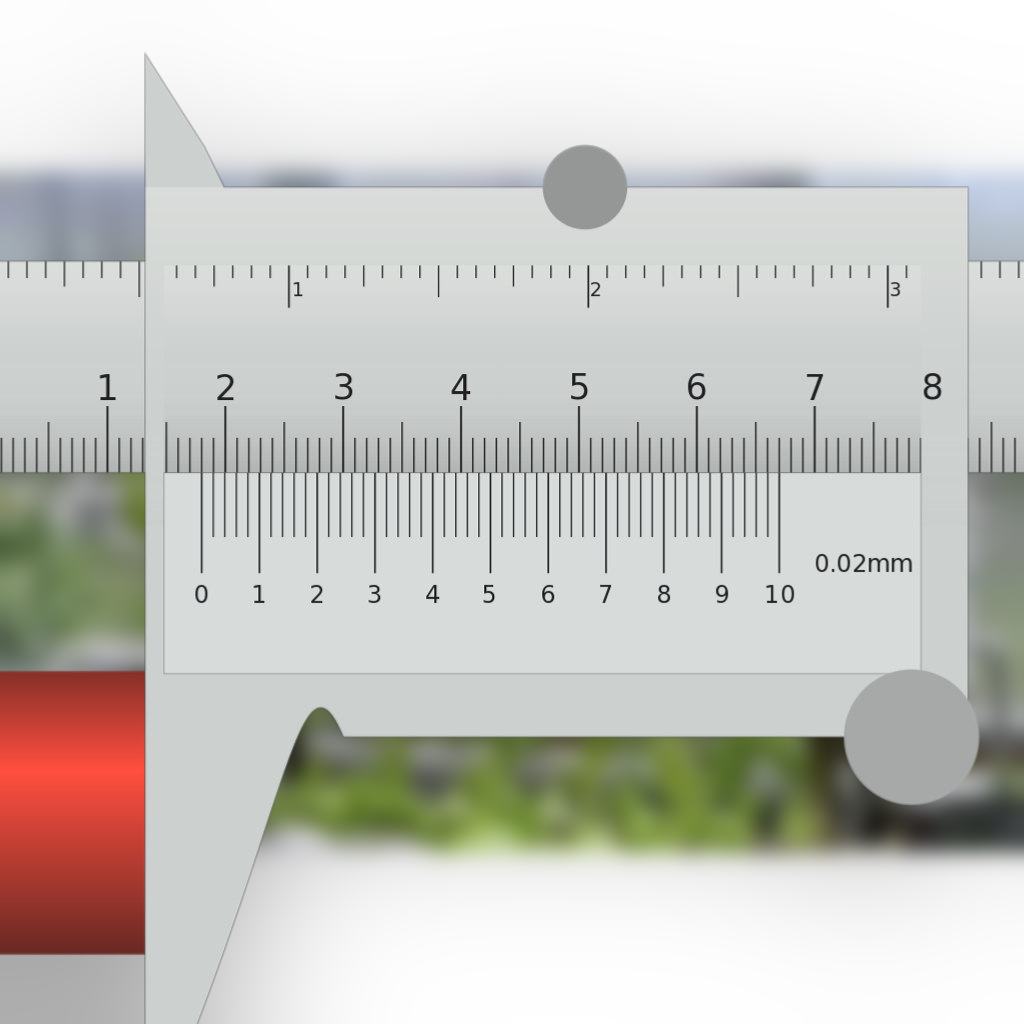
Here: 18.0 mm
